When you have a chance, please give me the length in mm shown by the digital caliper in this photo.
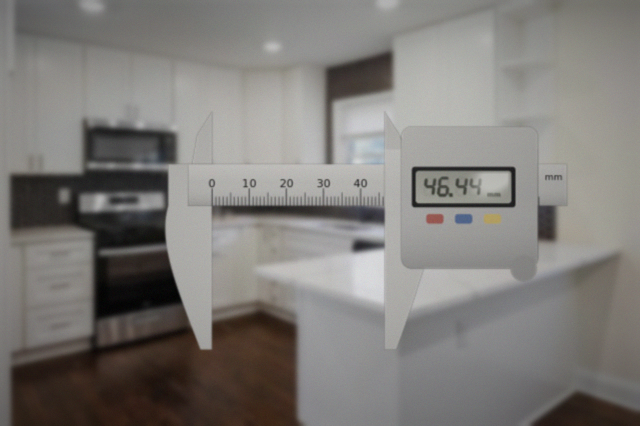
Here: 46.44 mm
